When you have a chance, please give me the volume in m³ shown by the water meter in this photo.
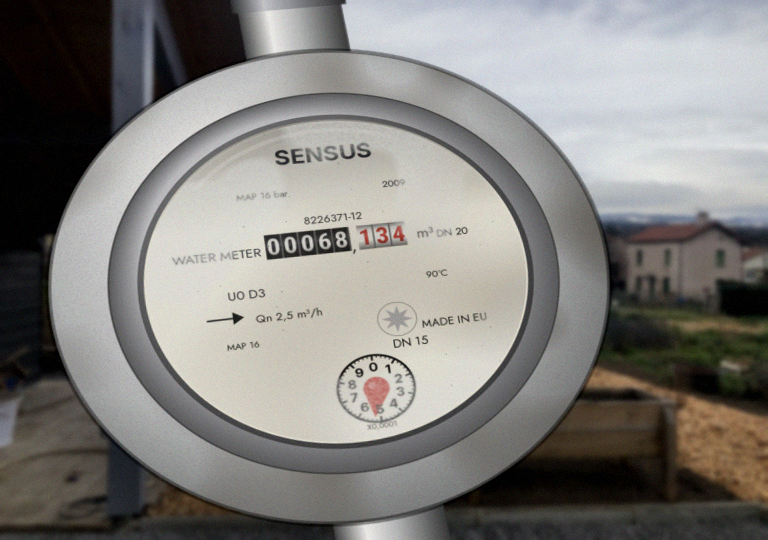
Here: 68.1345 m³
